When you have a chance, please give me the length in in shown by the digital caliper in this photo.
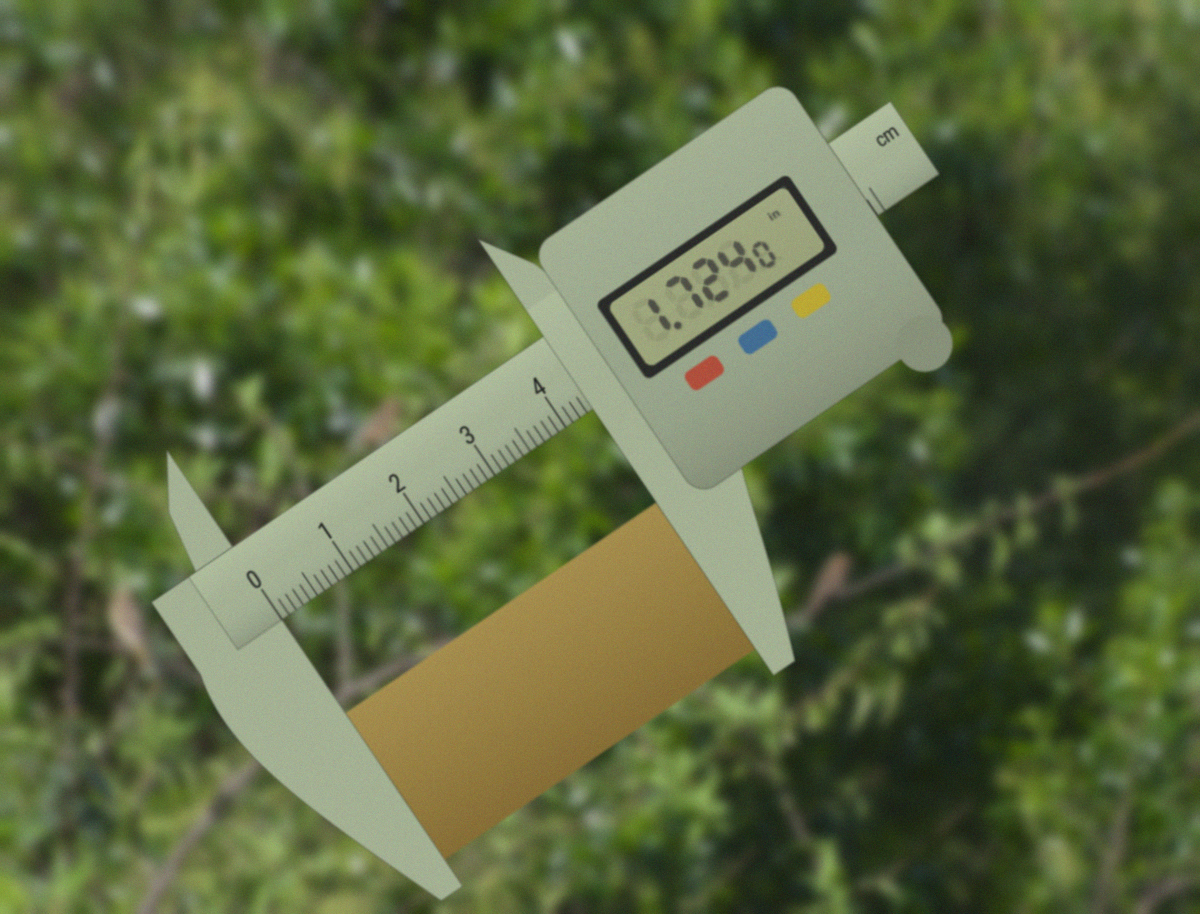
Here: 1.7240 in
